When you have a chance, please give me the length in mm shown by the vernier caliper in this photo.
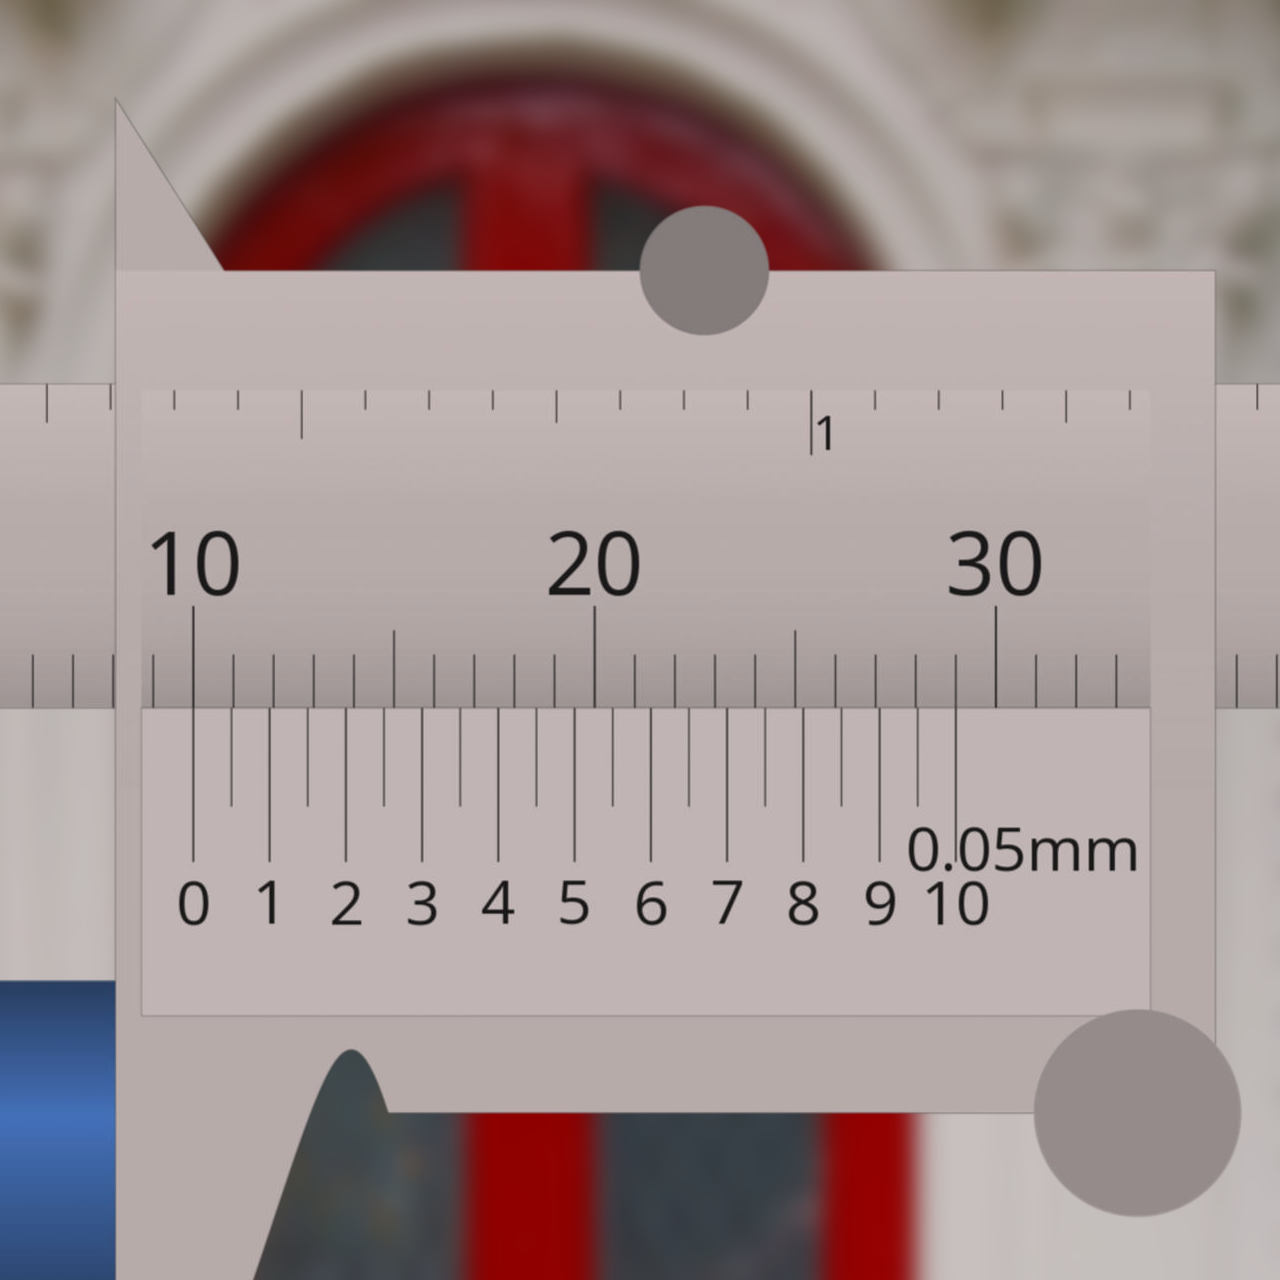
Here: 10.00 mm
